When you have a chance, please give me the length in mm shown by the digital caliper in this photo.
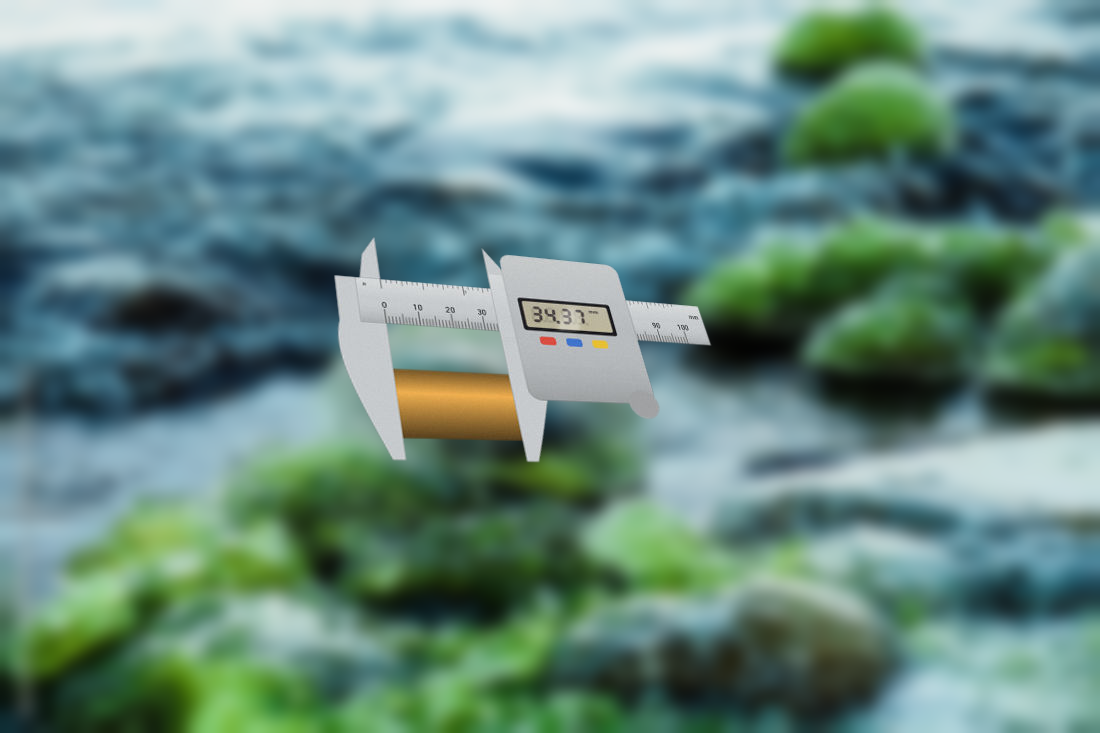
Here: 34.37 mm
